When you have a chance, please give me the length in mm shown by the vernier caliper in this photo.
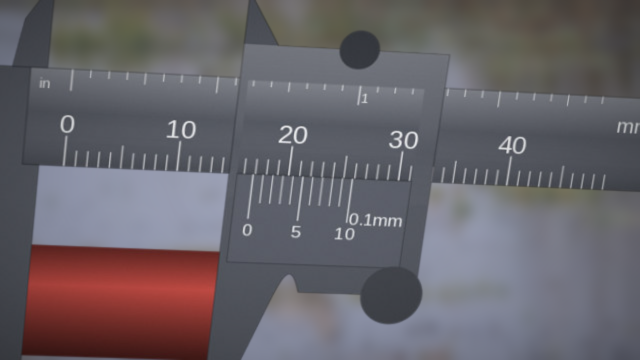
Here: 16.8 mm
